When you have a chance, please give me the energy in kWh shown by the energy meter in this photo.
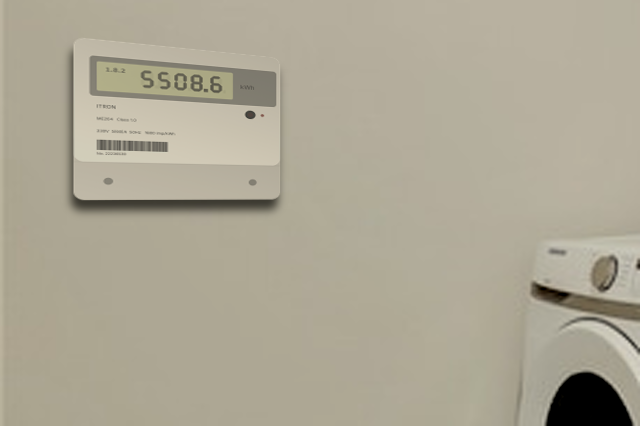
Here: 5508.6 kWh
